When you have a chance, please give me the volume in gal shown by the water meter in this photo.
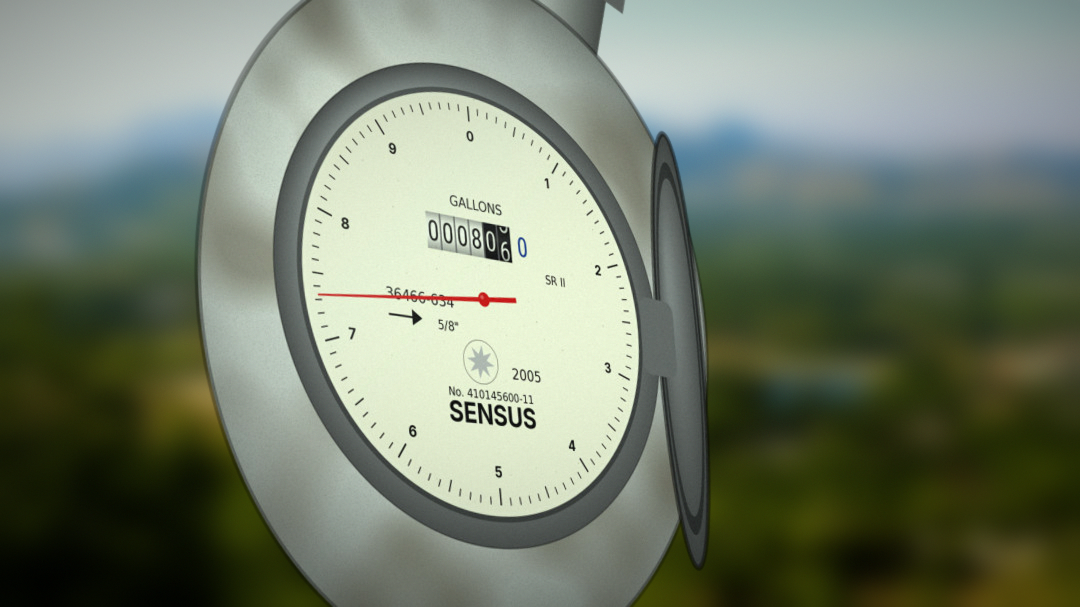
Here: 8057.3 gal
